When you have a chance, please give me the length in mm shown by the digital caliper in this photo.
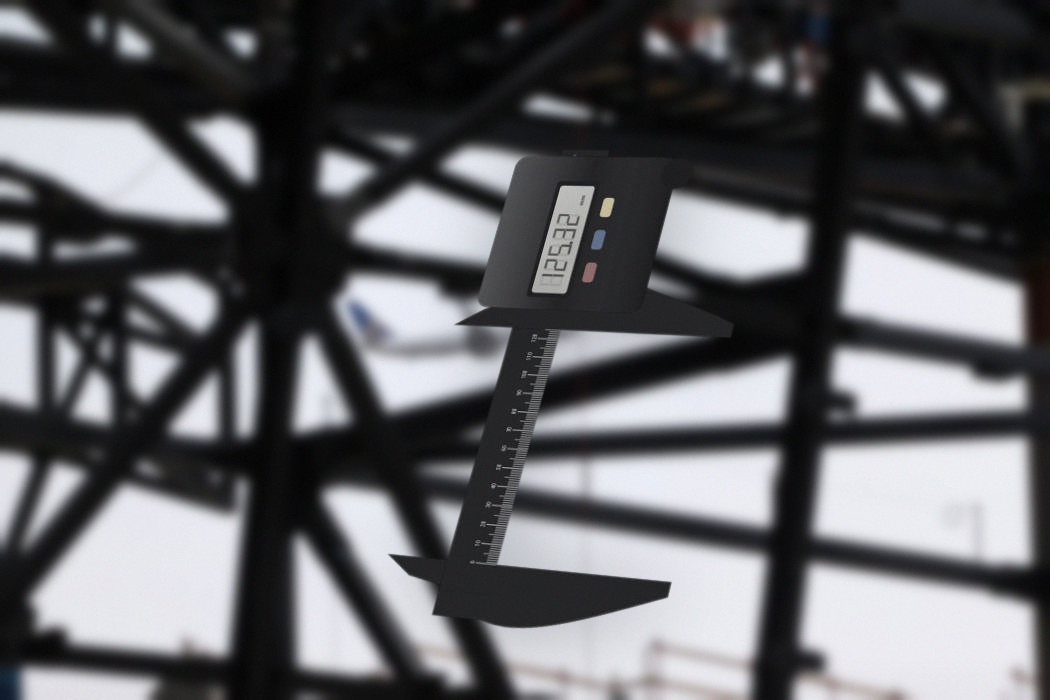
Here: 125.32 mm
